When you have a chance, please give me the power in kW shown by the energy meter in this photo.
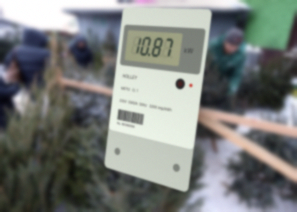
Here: 10.87 kW
